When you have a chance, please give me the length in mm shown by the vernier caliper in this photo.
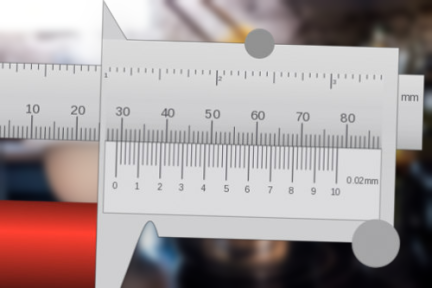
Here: 29.0 mm
